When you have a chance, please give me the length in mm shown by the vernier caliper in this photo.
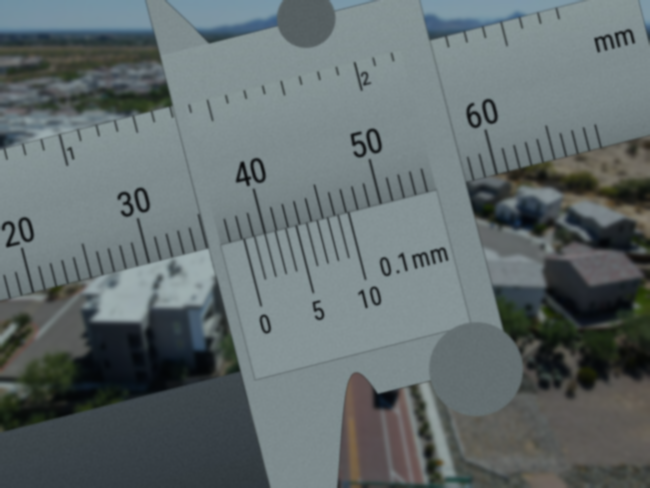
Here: 38.2 mm
